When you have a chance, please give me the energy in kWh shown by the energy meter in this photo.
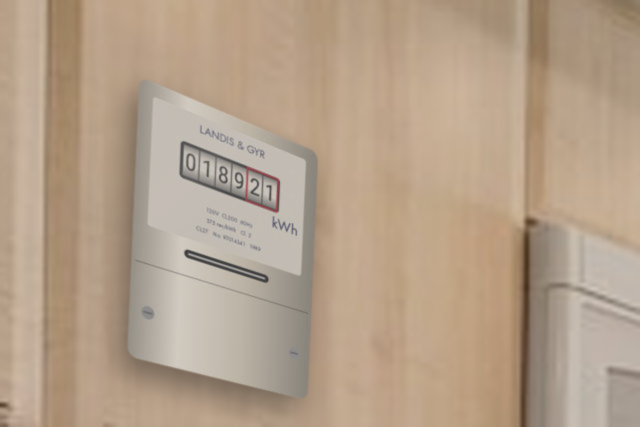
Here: 189.21 kWh
